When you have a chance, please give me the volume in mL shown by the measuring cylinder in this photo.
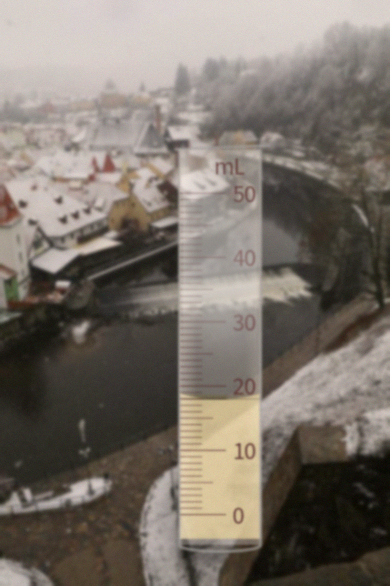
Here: 18 mL
